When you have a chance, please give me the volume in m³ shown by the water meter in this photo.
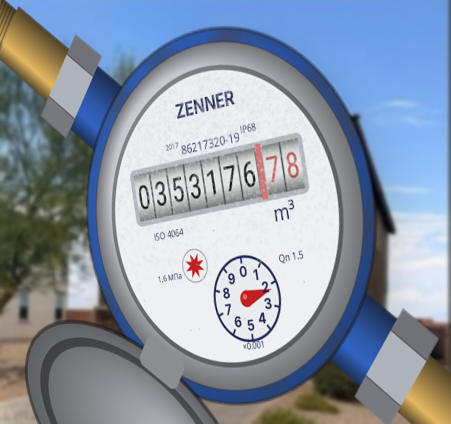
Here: 353176.782 m³
